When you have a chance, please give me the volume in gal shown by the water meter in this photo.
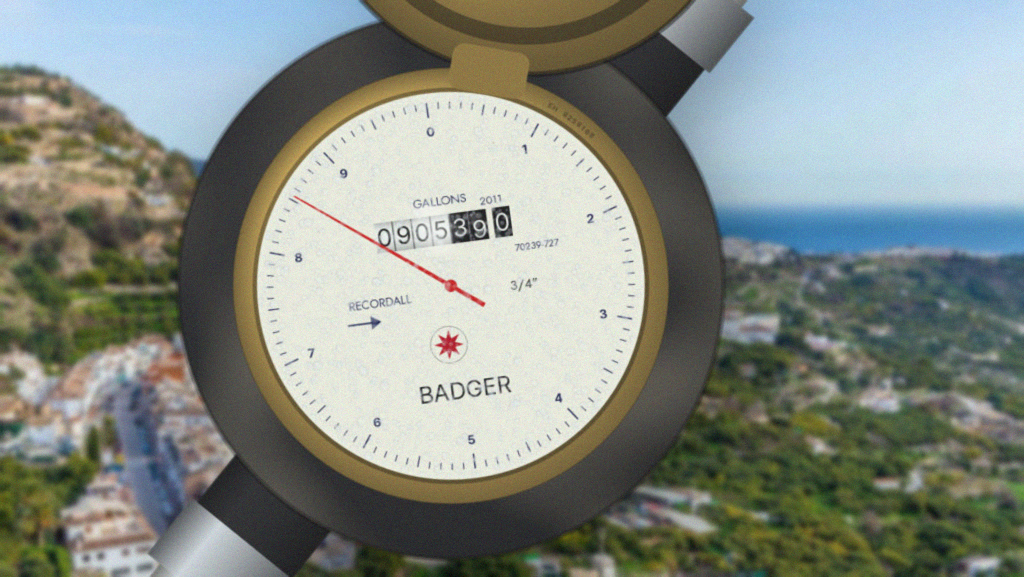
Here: 905388.5 gal
